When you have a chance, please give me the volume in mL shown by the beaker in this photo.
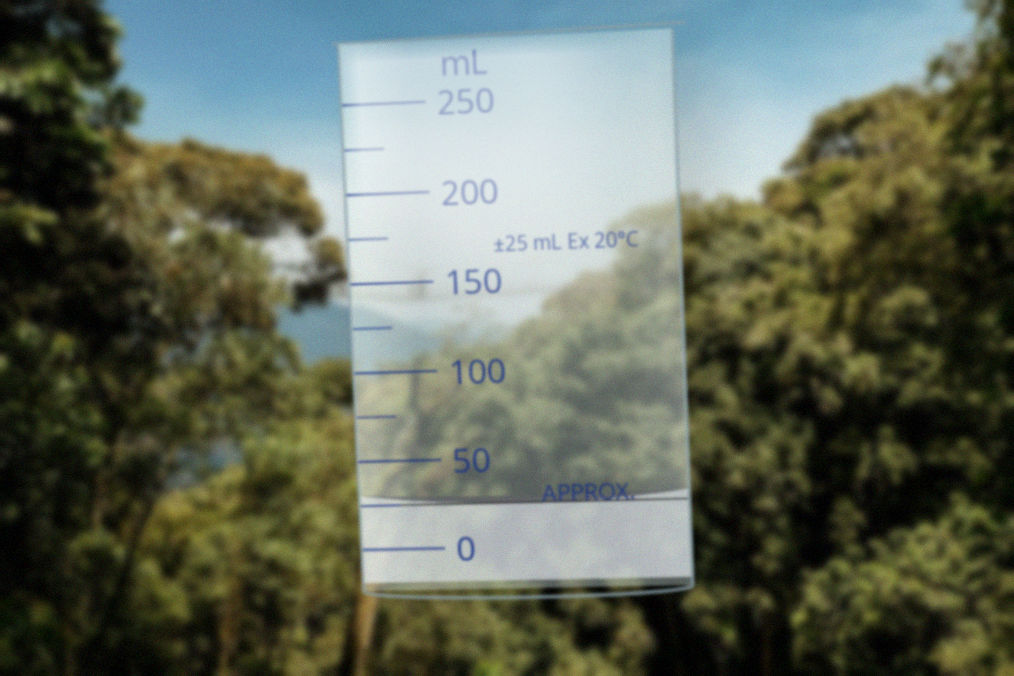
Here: 25 mL
